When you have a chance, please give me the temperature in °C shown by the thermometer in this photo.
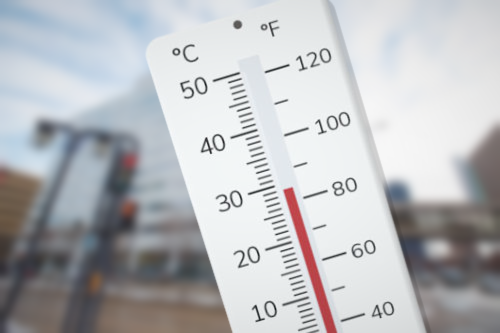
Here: 29 °C
